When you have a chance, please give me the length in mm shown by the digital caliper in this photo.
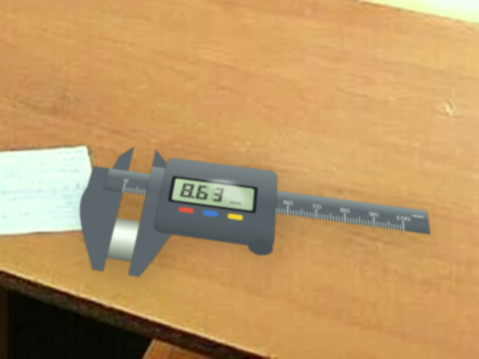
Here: 8.63 mm
